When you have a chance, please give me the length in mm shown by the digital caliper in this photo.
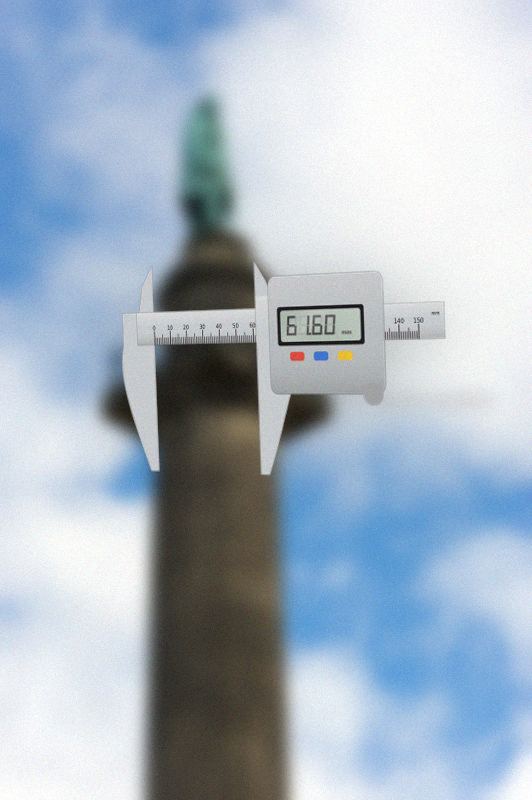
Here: 61.60 mm
